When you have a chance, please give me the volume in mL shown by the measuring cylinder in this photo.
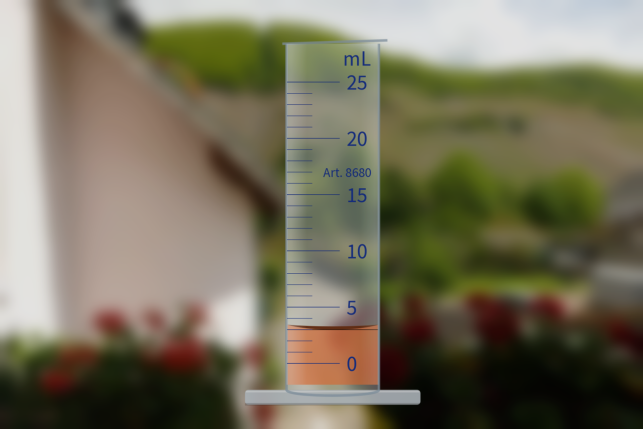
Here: 3 mL
